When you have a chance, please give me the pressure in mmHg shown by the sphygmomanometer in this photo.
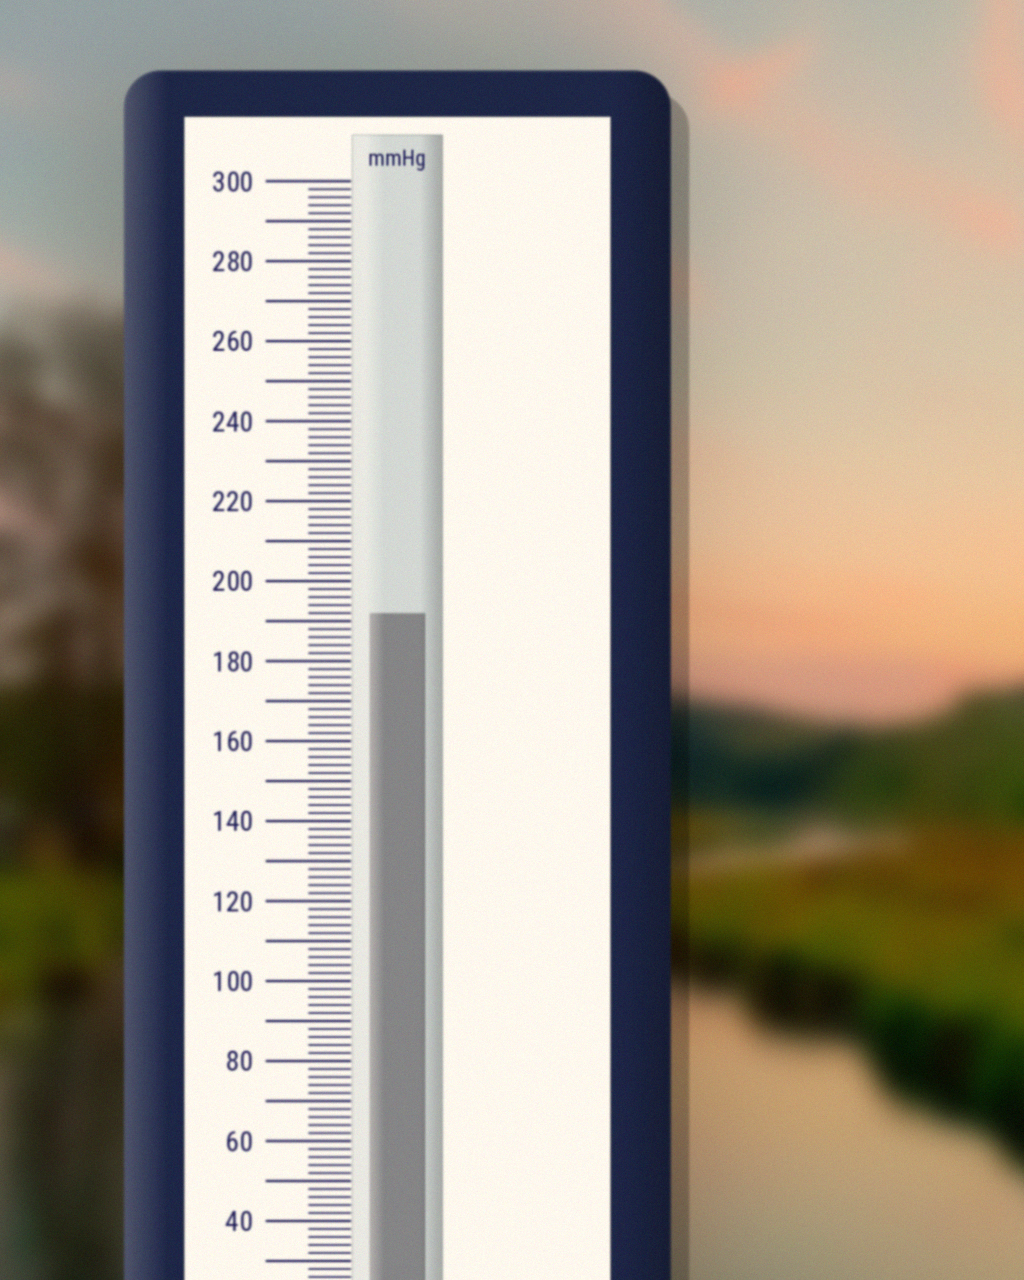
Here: 192 mmHg
